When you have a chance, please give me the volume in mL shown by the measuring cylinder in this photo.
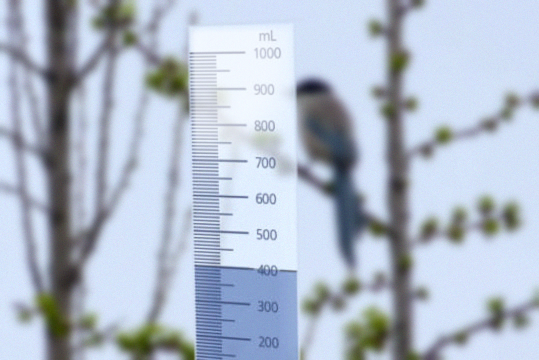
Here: 400 mL
